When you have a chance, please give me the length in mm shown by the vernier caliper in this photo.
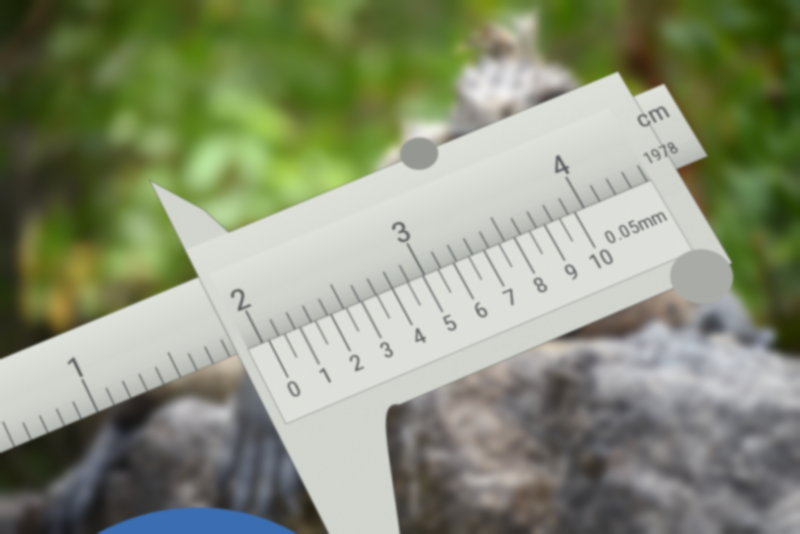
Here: 20.4 mm
